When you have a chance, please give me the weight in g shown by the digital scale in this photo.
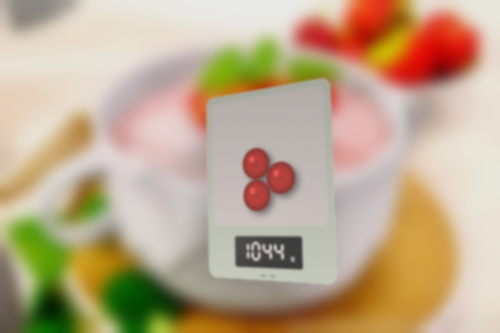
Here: 1044 g
